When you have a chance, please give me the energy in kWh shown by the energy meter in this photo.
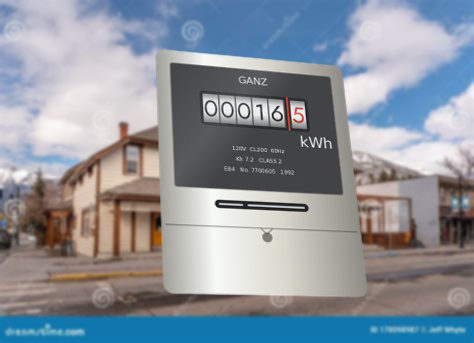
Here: 16.5 kWh
